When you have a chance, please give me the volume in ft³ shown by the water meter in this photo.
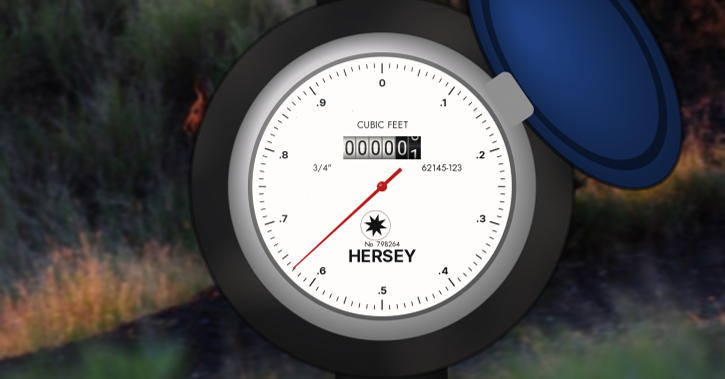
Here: 0.63 ft³
